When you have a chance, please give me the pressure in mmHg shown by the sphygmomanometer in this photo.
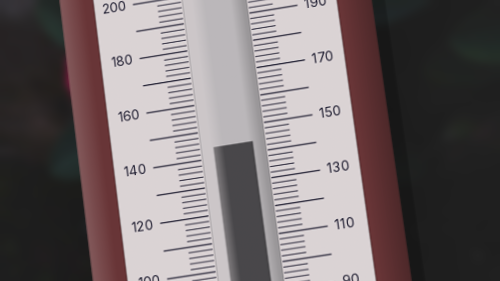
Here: 144 mmHg
